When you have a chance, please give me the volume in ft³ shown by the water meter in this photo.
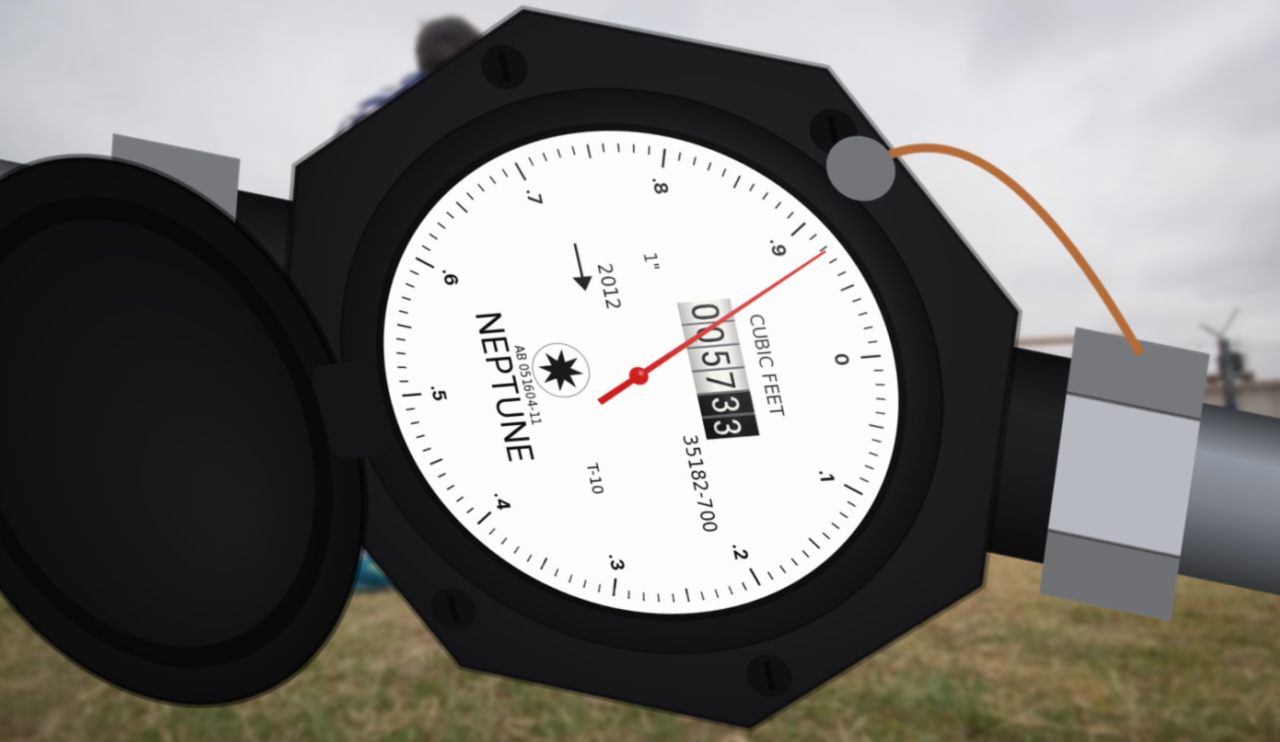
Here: 5732.92 ft³
